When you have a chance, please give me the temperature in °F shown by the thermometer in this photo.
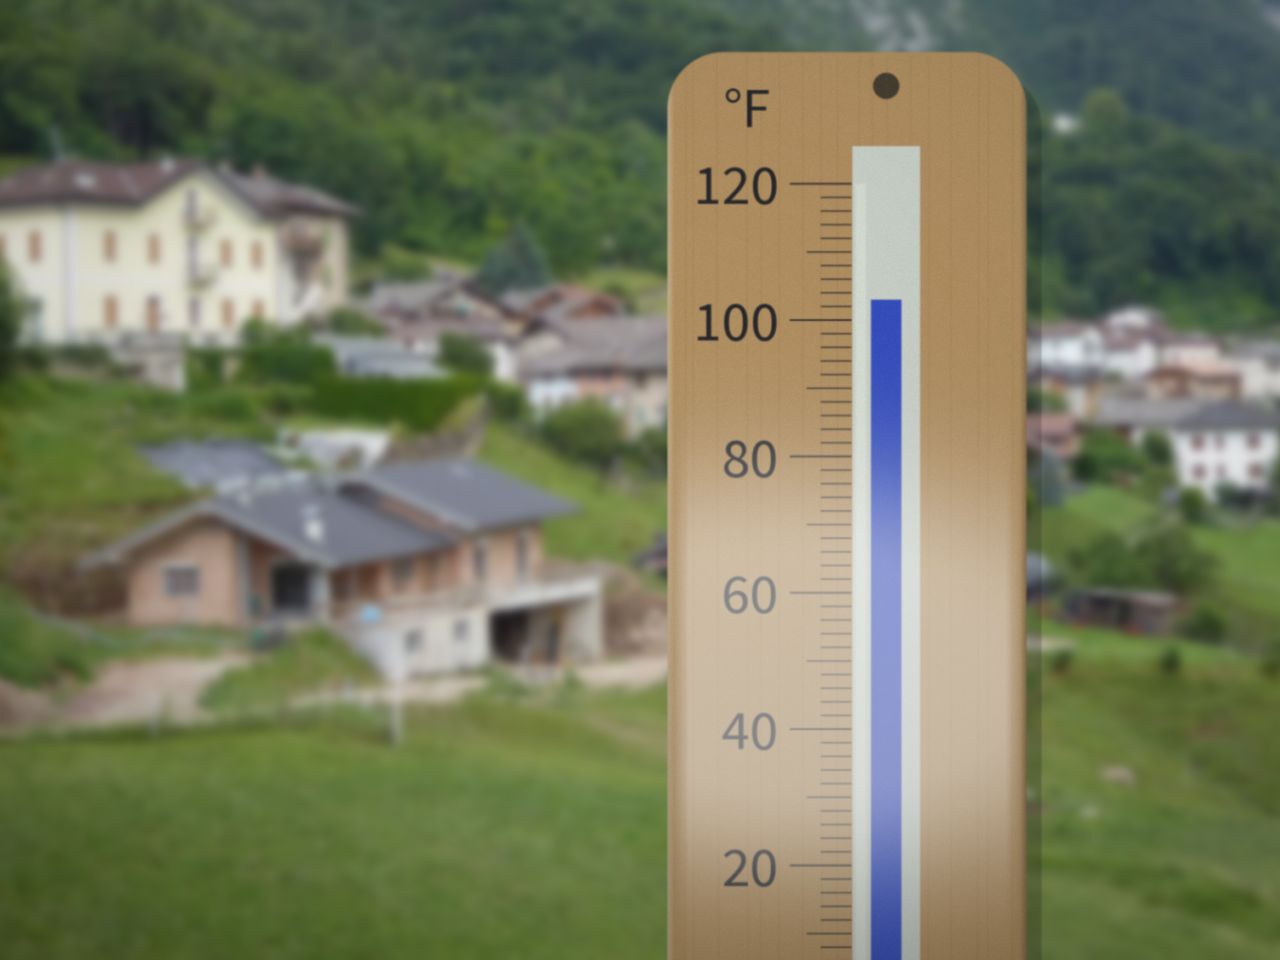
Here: 103 °F
